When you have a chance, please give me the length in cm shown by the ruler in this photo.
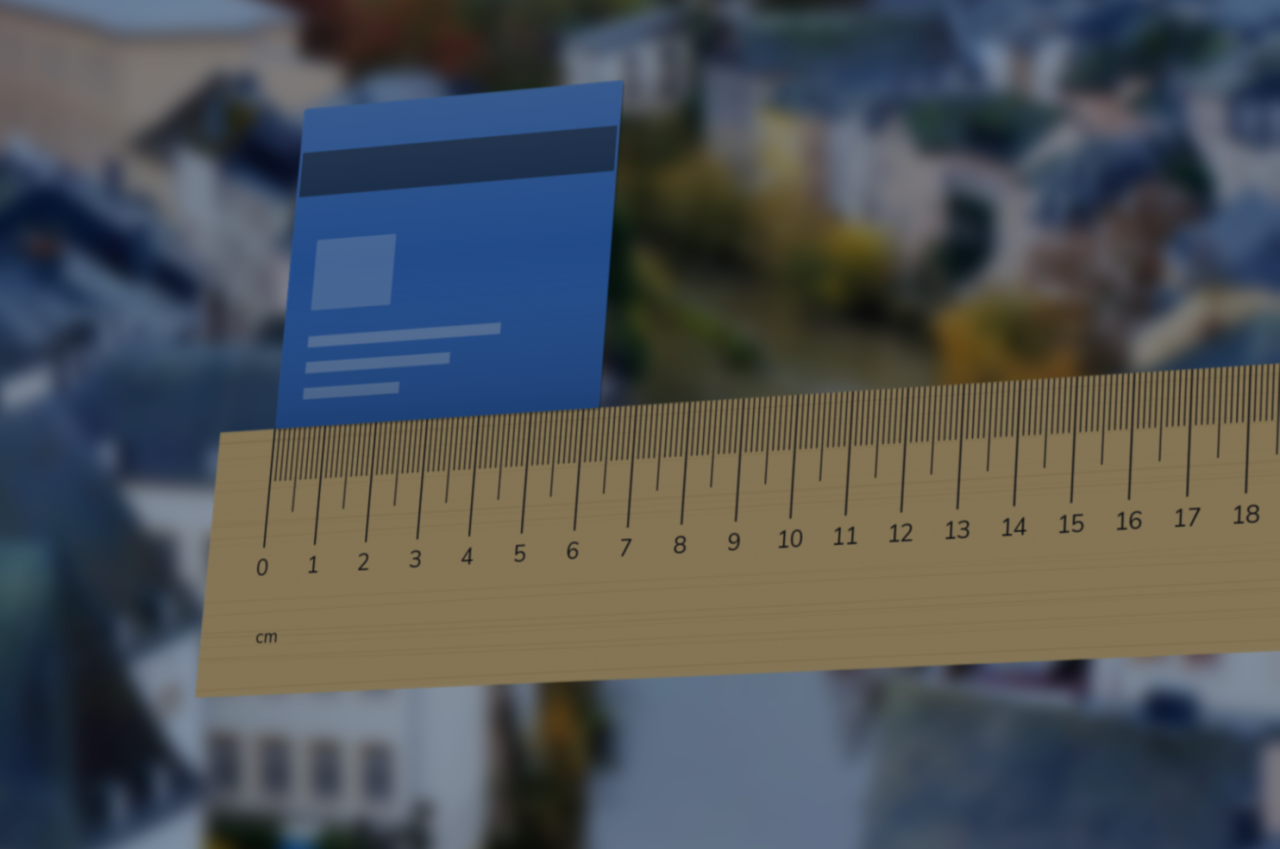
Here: 6.3 cm
